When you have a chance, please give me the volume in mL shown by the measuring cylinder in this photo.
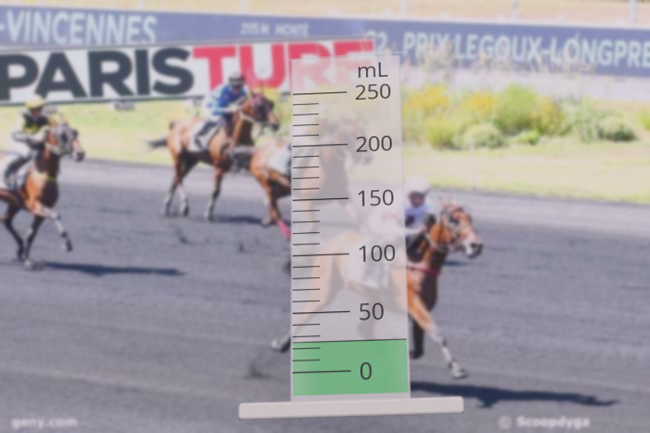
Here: 25 mL
